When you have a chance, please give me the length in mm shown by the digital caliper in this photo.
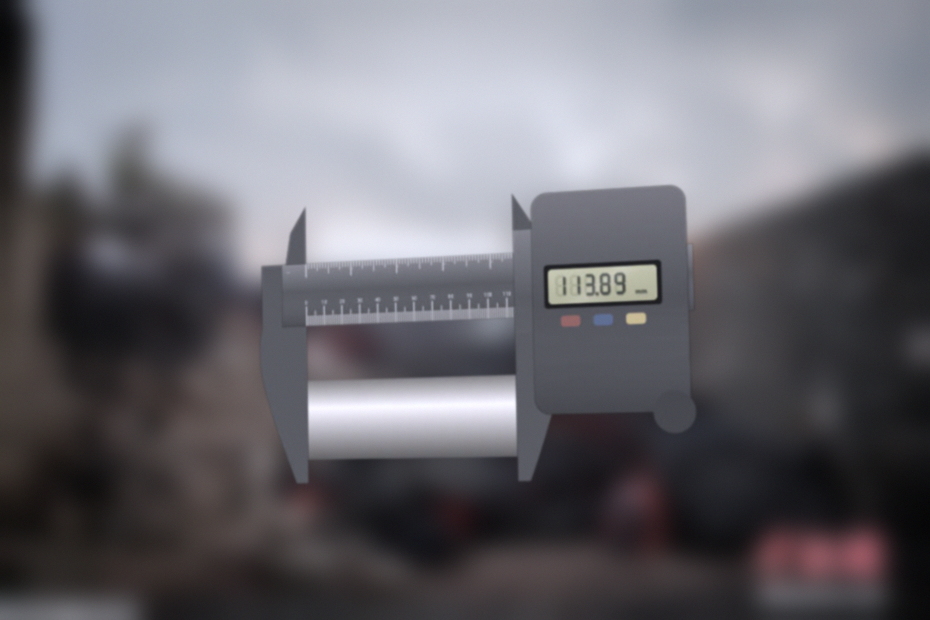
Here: 113.89 mm
